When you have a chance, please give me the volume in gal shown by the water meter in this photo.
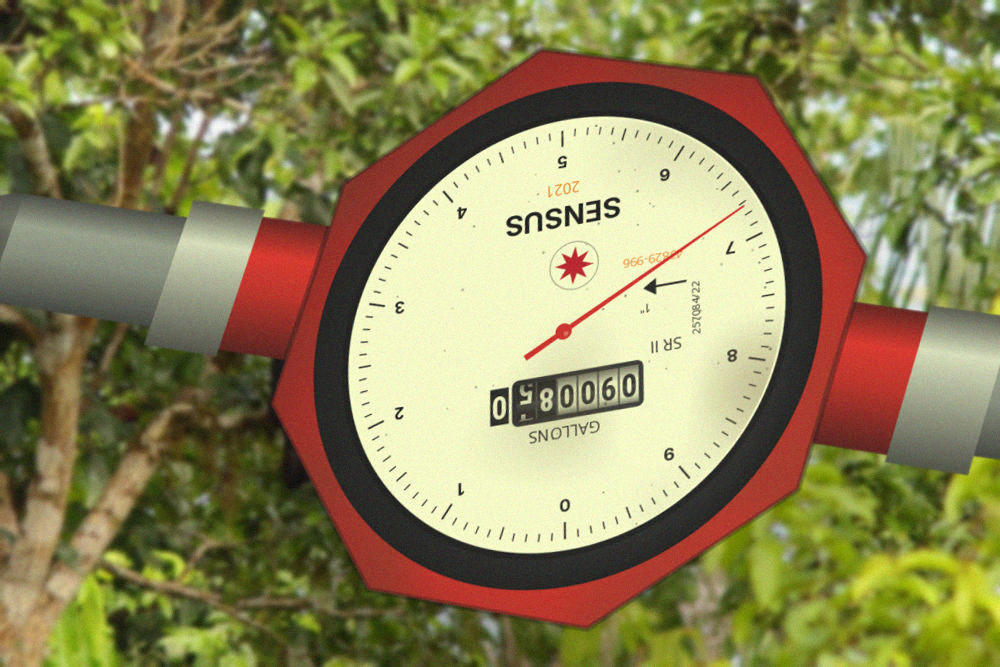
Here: 900846.7 gal
